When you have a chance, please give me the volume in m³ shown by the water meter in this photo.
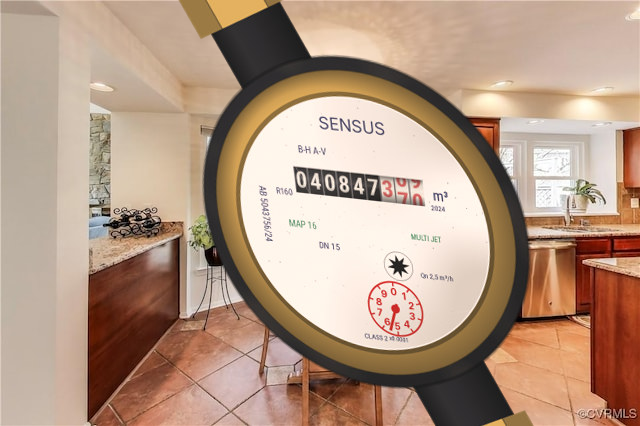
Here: 40847.3695 m³
